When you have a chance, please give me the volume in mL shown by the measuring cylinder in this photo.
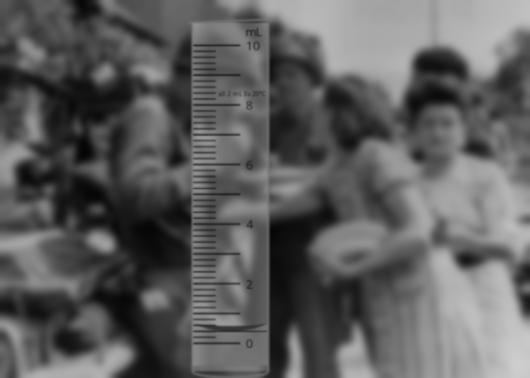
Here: 0.4 mL
